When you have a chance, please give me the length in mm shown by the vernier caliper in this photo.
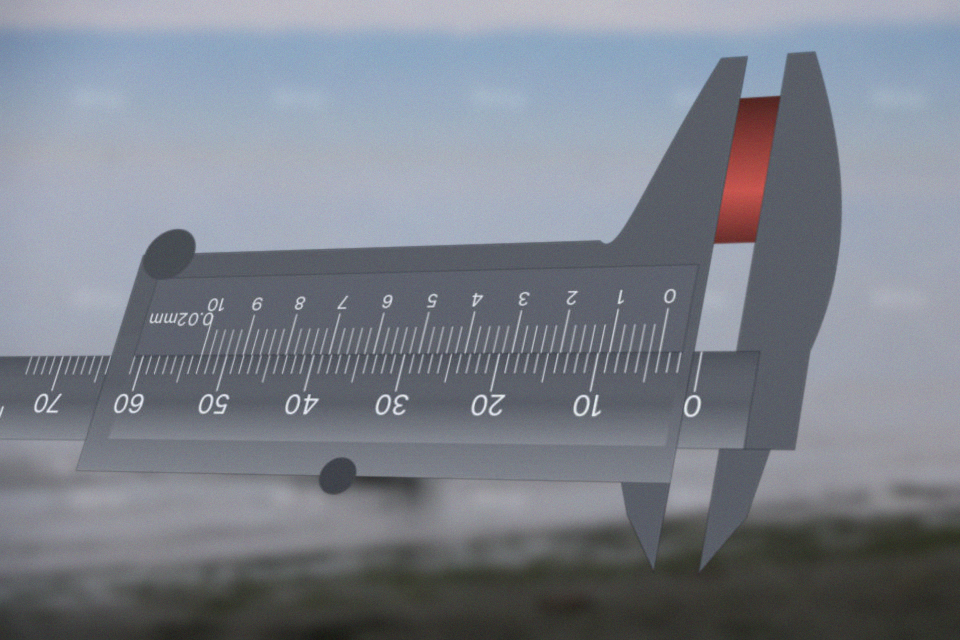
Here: 4.0 mm
